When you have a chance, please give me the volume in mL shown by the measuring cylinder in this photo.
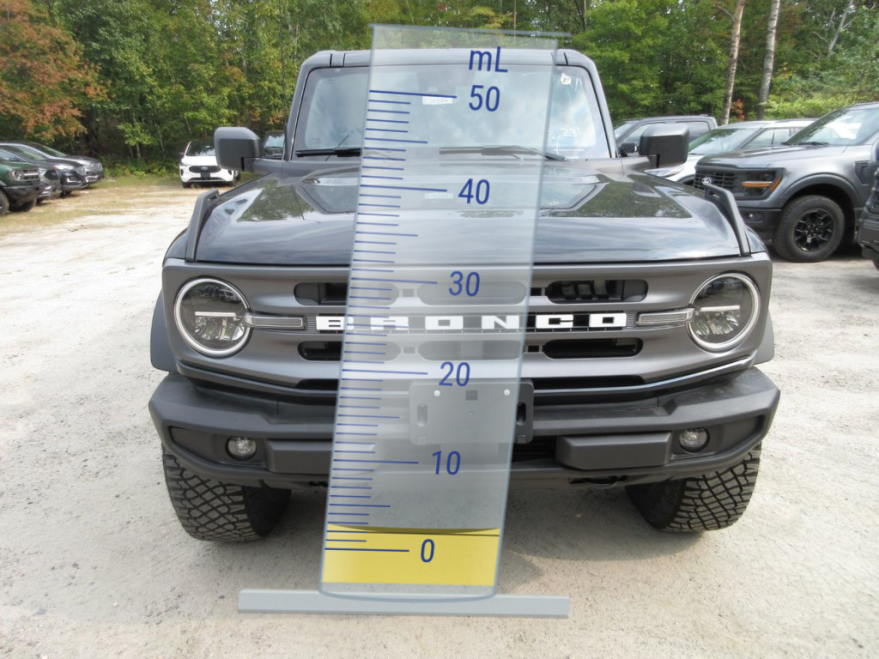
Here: 2 mL
